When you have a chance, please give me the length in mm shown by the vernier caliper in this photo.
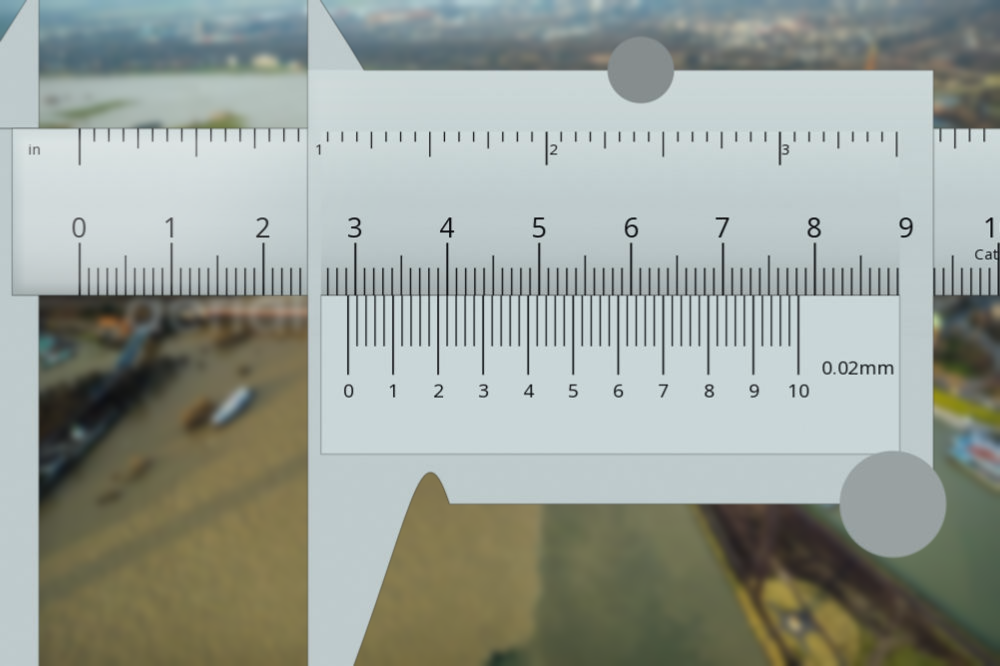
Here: 29.2 mm
